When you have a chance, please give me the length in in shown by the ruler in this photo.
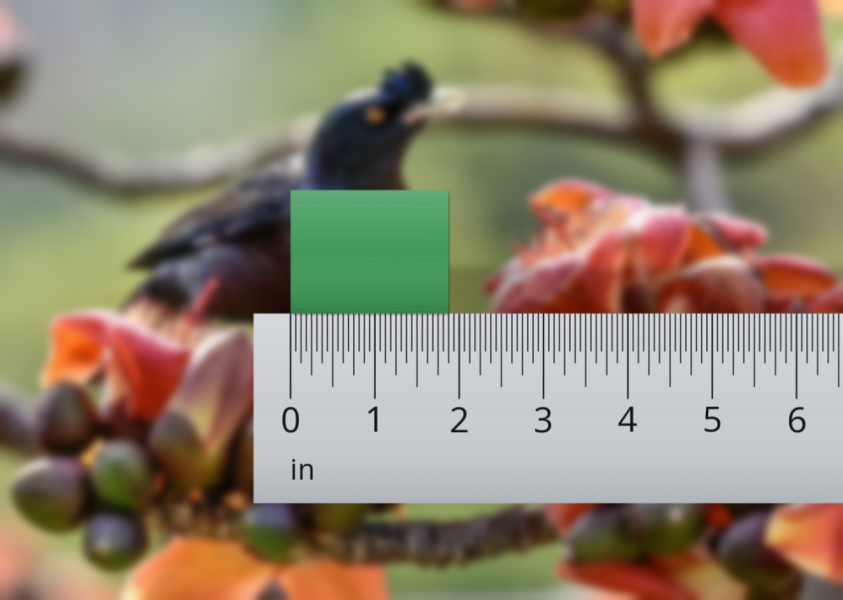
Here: 1.875 in
